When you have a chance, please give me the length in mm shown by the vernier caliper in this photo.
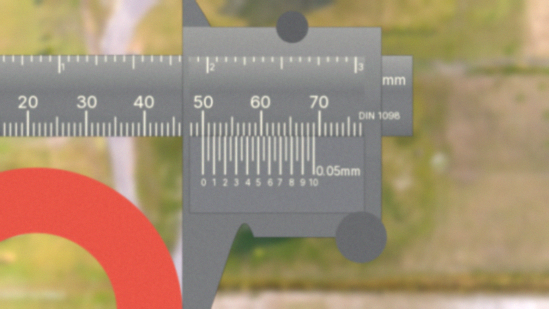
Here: 50.0 mm
